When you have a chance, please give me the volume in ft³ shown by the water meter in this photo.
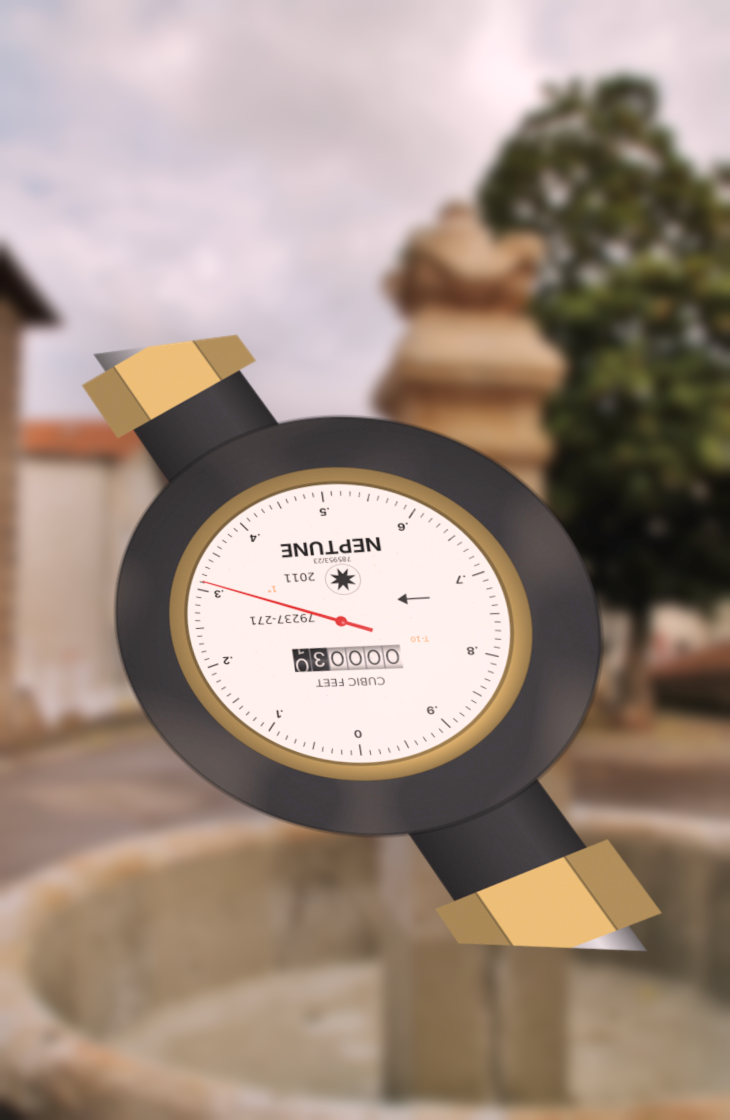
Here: 30.31 ft³
